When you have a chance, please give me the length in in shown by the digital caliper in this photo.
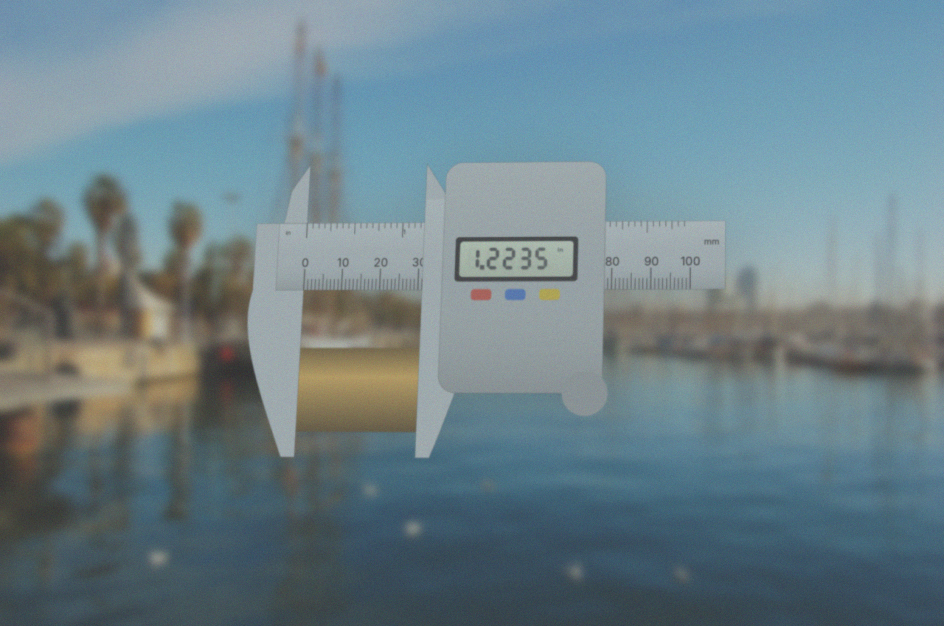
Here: 1.2235 in
